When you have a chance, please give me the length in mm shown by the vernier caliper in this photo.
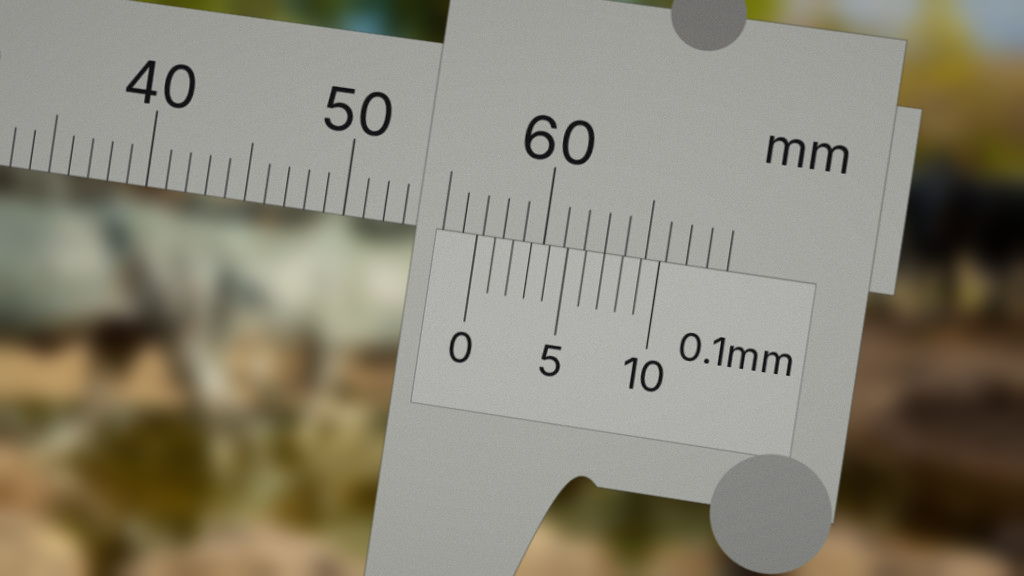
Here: 56.7 mm
